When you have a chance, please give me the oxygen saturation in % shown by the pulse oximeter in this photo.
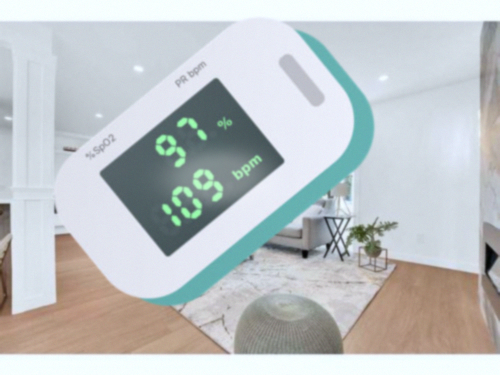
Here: 97 %
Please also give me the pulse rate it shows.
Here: 109 bpm
